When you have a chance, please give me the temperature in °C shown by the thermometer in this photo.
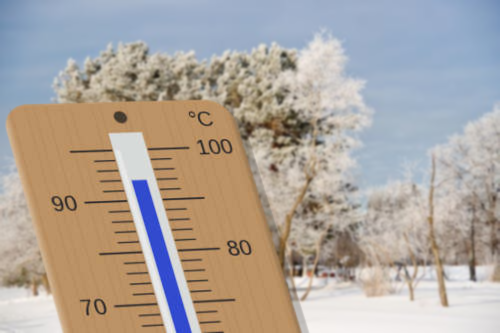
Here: 94 °C
